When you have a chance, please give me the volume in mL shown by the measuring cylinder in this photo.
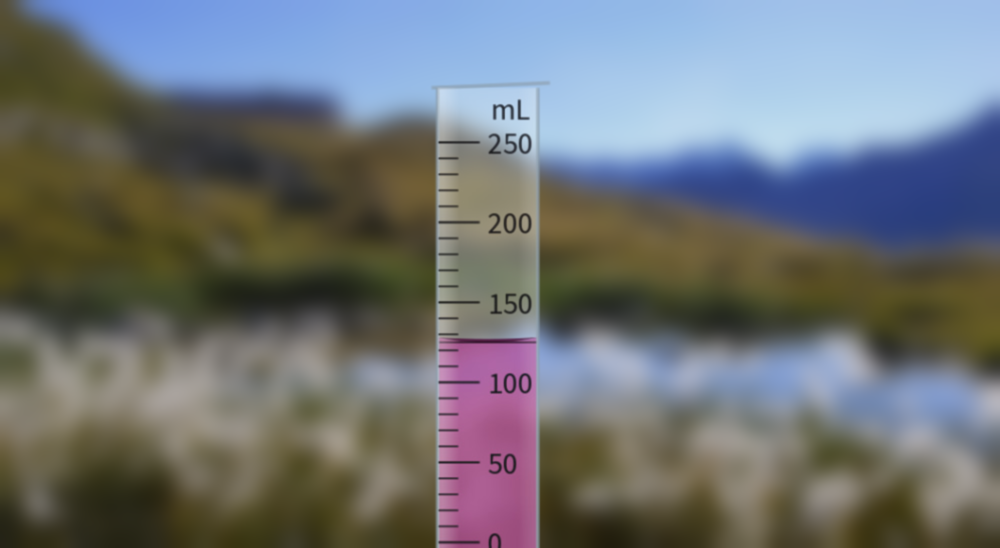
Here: 125 mL
